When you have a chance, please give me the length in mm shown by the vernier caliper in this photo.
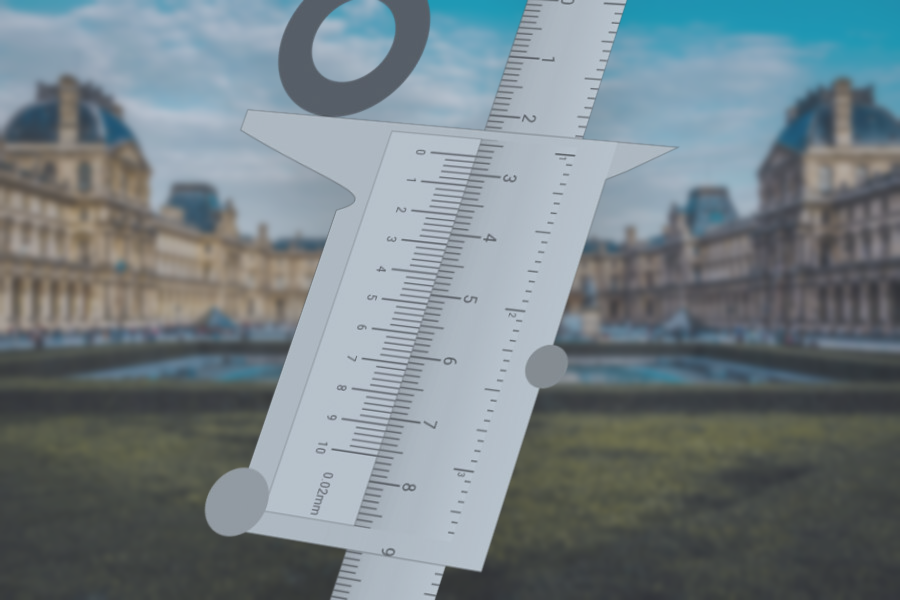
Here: 27.0 mm
